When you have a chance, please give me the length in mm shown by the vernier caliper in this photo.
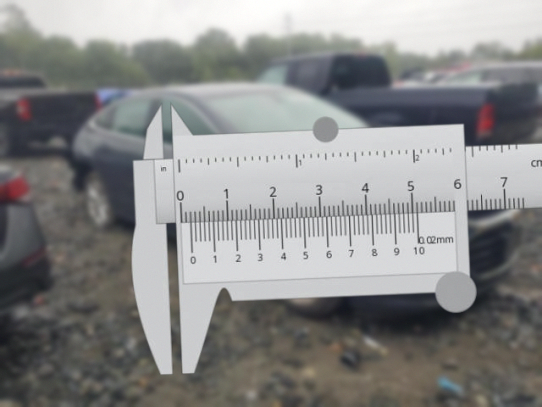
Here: 2.0 mm
